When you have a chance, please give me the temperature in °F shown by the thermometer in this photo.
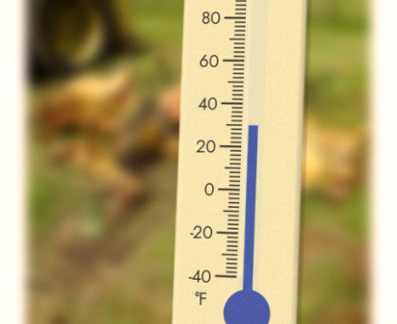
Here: 30 °F
